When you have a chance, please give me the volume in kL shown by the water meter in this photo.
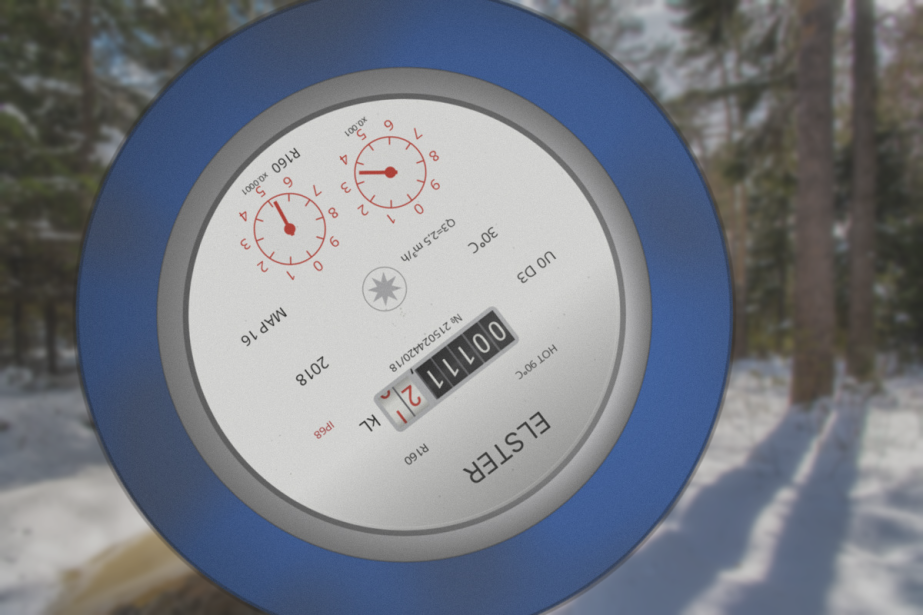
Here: 111.2135 kL
